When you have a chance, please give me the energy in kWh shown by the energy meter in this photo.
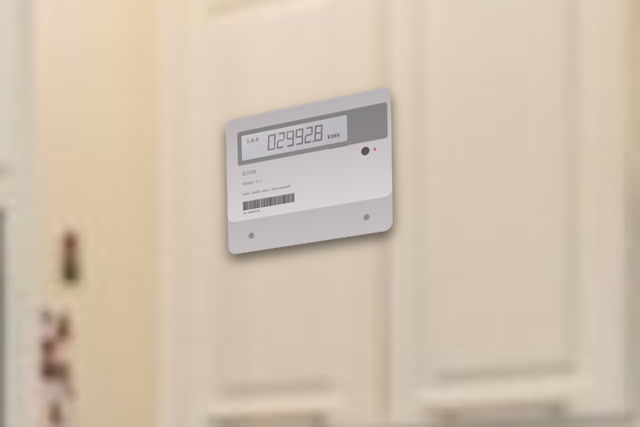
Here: 2992.8 kWh
